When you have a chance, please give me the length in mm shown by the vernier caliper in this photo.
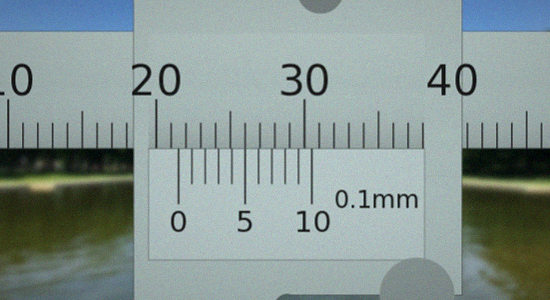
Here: 21.5 mm
